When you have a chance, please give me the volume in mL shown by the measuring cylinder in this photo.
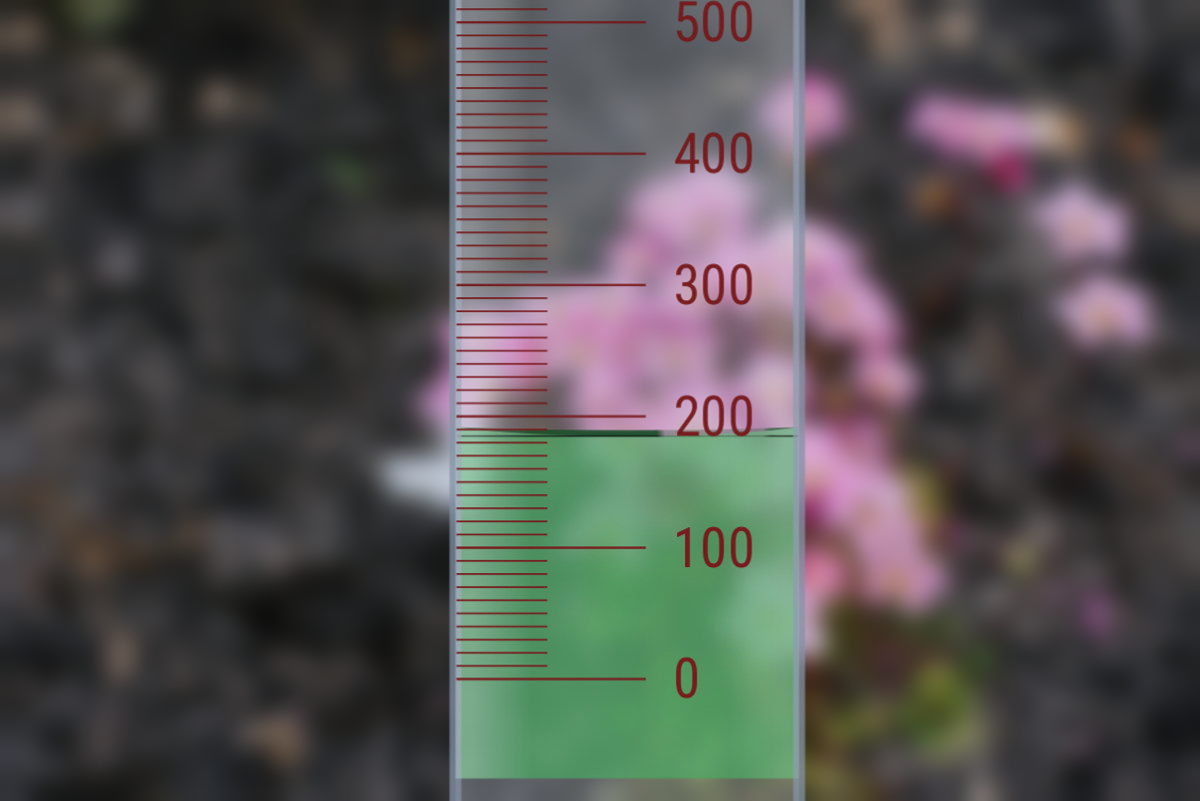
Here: 185 mL
